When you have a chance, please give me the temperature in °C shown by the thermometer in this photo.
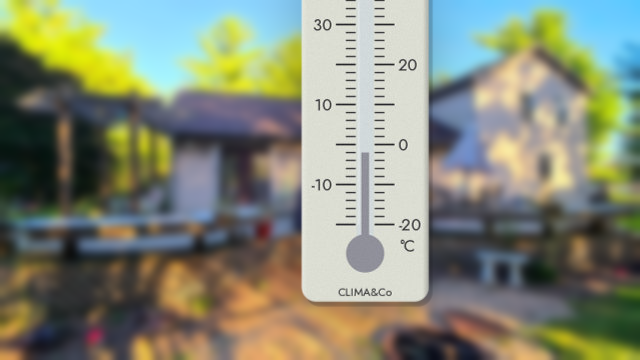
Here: -2 °C
